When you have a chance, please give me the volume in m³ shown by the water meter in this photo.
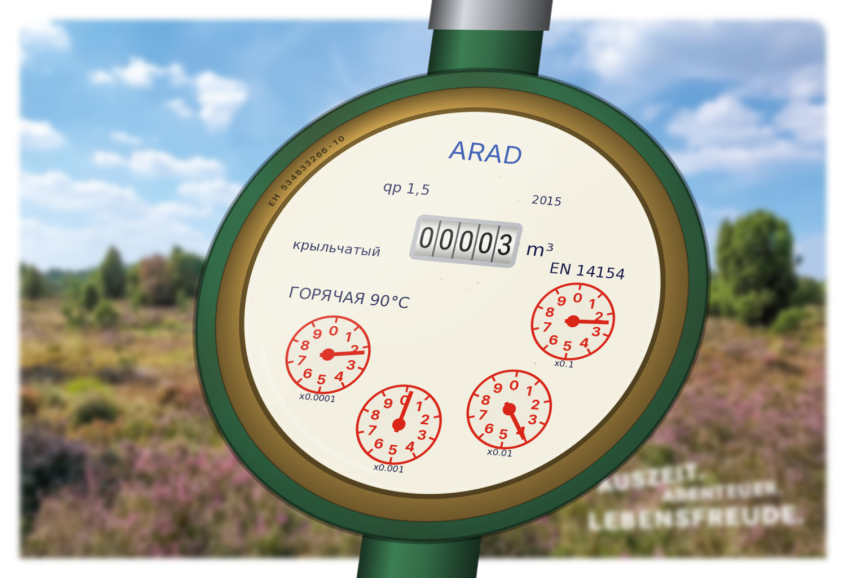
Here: 3.2402 m³
